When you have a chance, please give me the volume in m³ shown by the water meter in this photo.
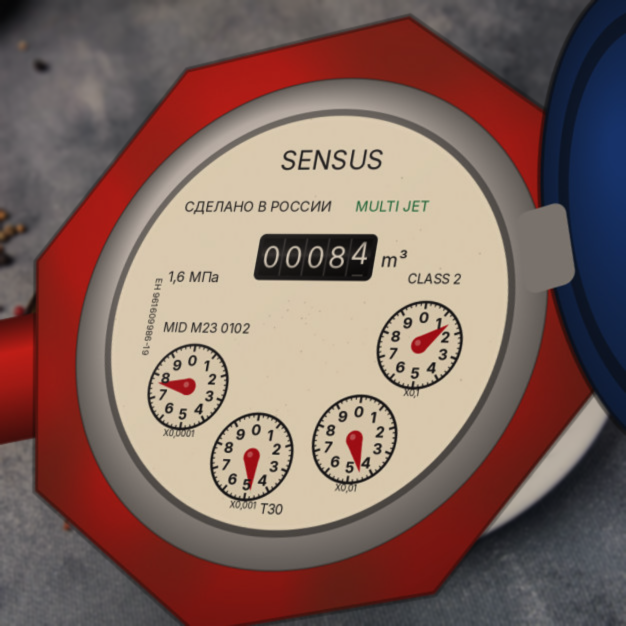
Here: 84.1447 m³
